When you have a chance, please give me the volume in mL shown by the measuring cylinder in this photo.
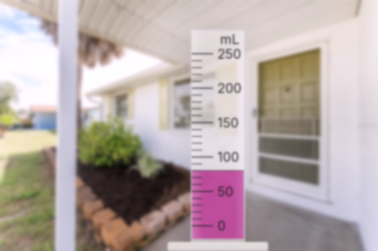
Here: 80 mL
